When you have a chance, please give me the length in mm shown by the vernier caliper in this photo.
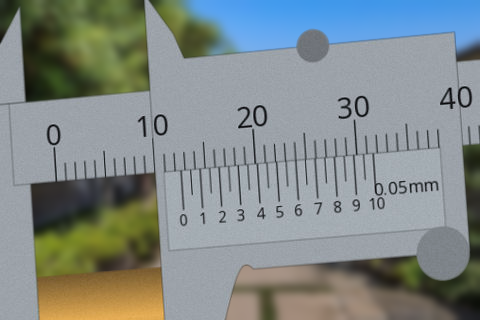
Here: 12.6 mm
